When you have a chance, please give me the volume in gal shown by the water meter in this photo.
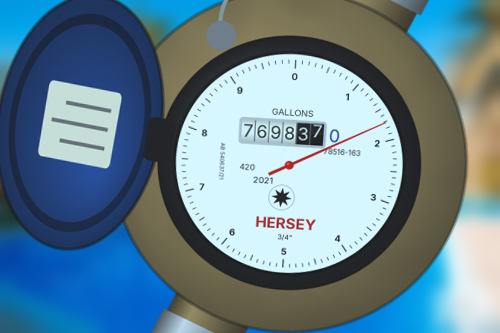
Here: 7698371.7 gal
